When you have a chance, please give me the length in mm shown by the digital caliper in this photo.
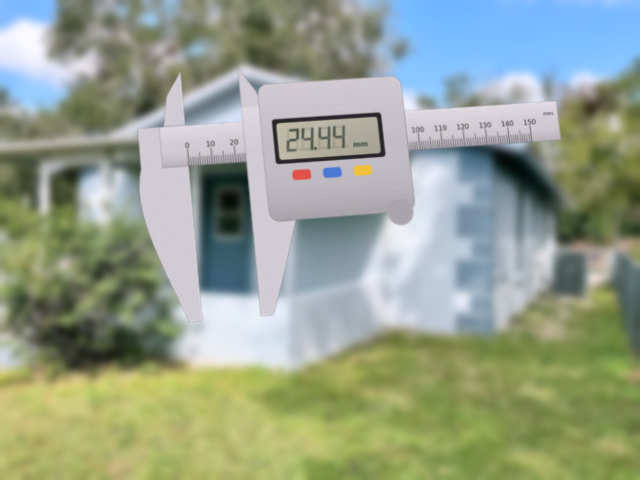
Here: 24.44 mm
